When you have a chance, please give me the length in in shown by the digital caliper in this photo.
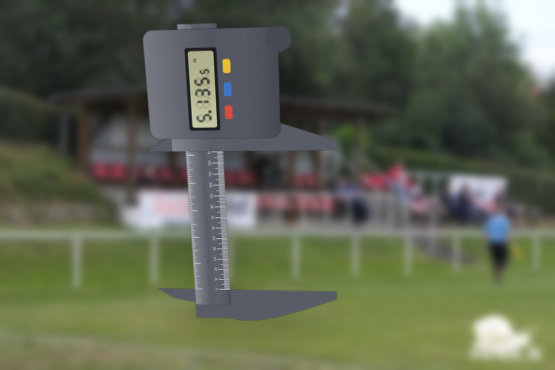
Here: 5.1355 in
